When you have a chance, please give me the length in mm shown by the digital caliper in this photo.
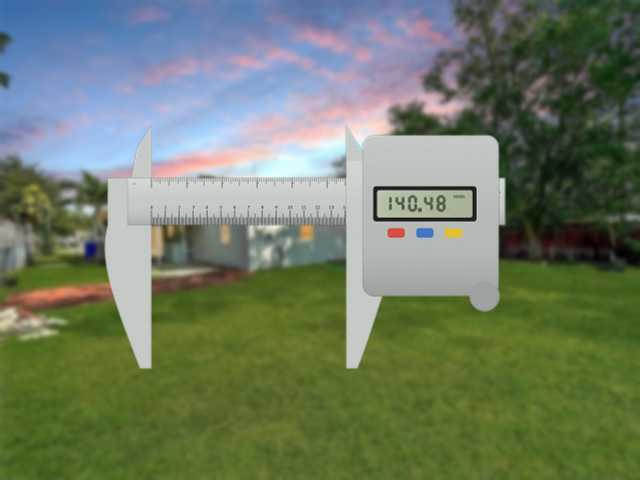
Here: 140.48 mm
